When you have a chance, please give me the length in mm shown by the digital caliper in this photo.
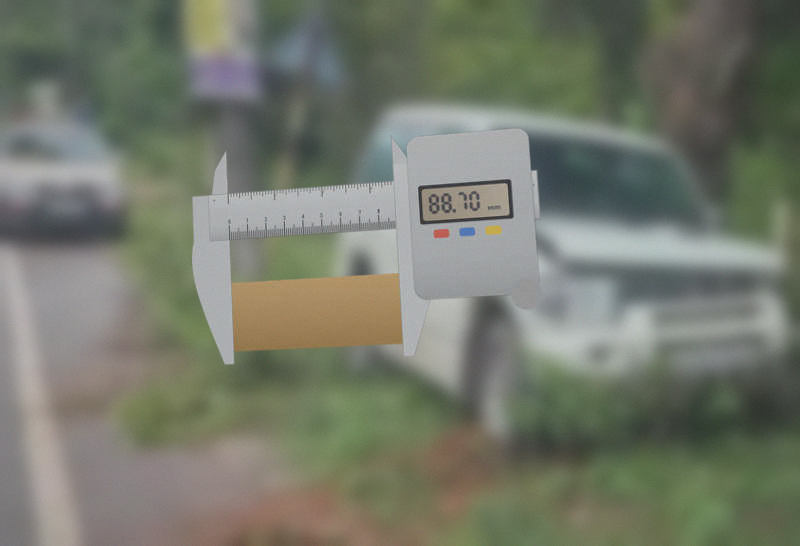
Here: 88.70 mm
